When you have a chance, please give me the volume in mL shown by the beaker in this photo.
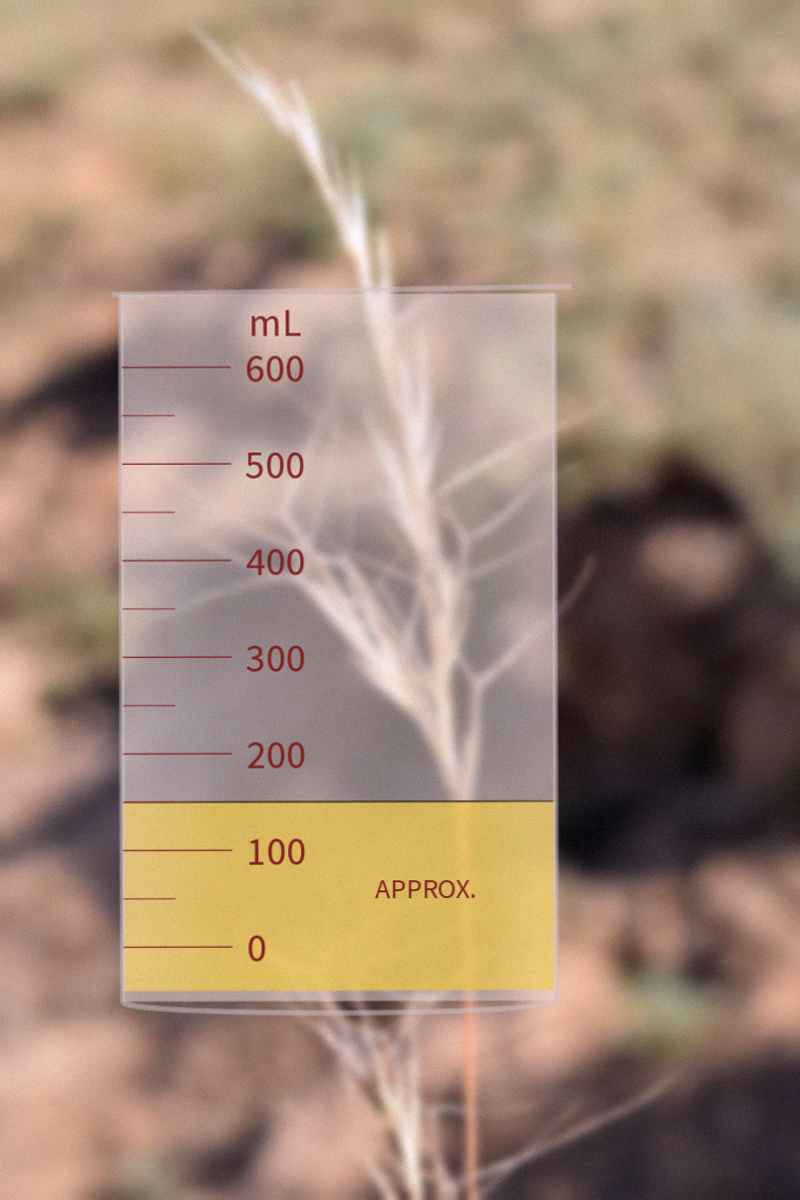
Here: 150 mL
